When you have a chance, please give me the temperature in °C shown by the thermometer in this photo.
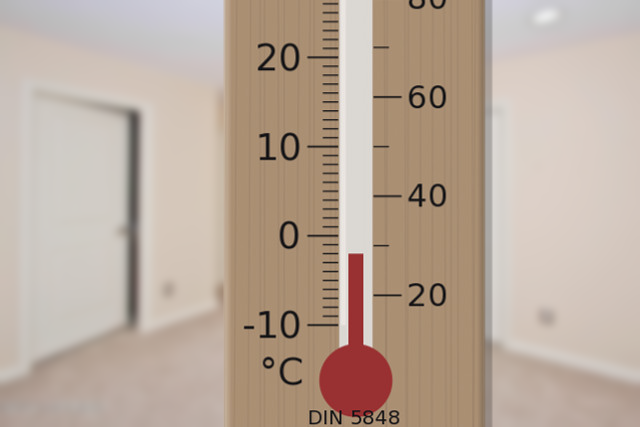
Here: -2 °C
